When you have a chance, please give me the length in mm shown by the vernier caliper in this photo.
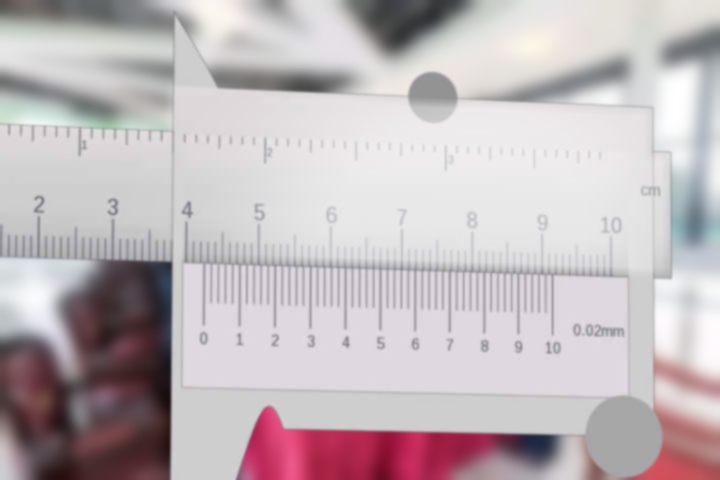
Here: 42.5 mm
